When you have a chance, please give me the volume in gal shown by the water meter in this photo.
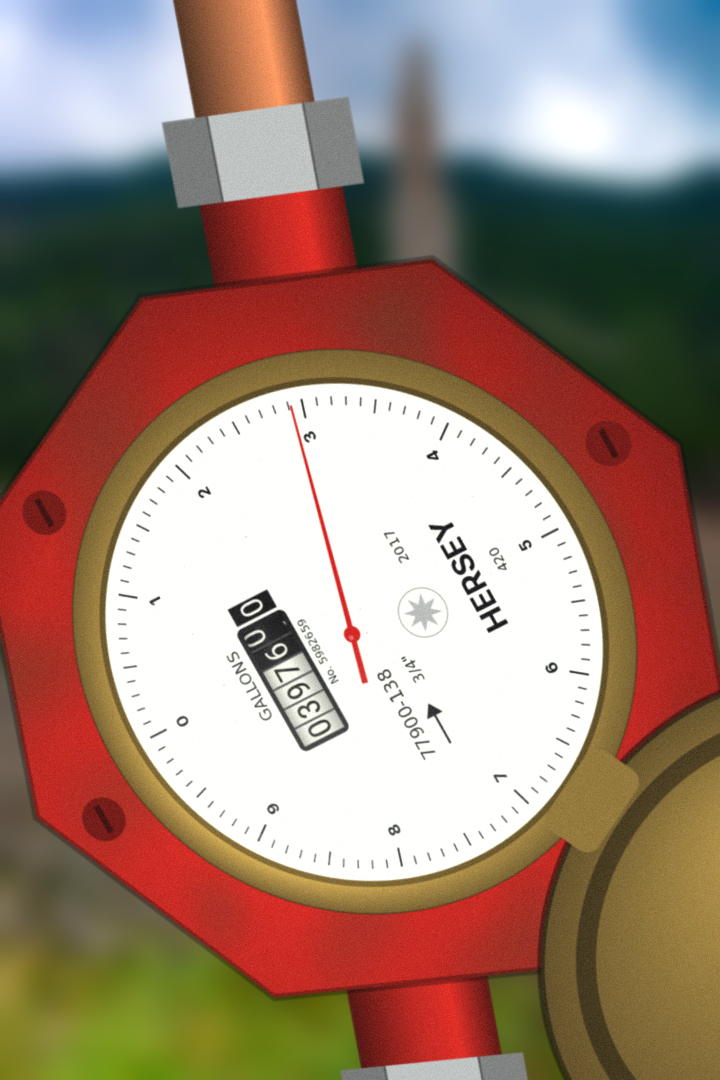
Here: 397602.9 gal
